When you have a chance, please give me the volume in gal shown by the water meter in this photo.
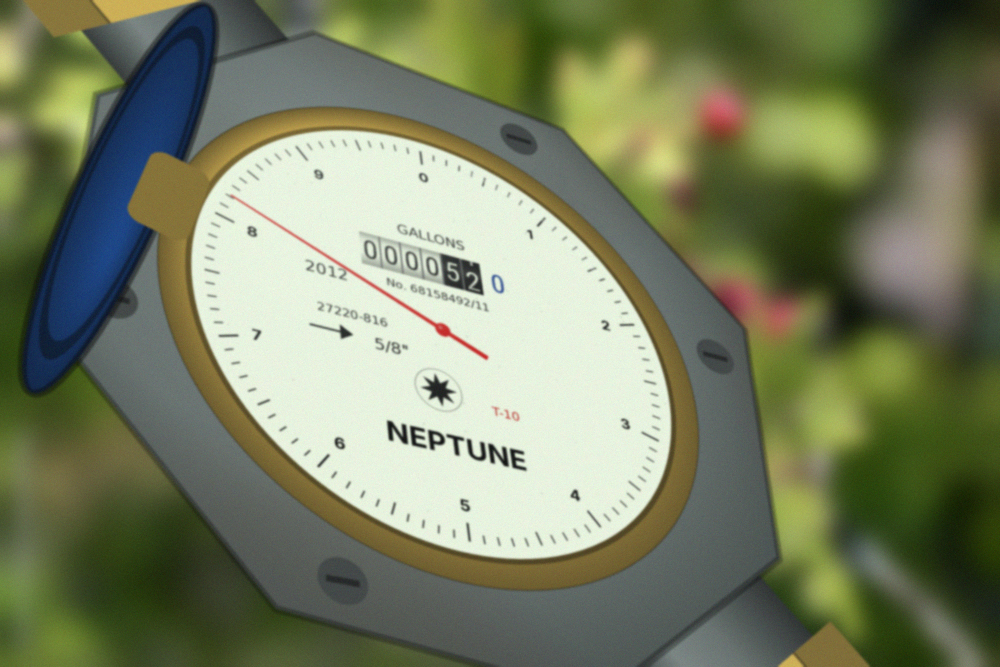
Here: 518.2 gal
